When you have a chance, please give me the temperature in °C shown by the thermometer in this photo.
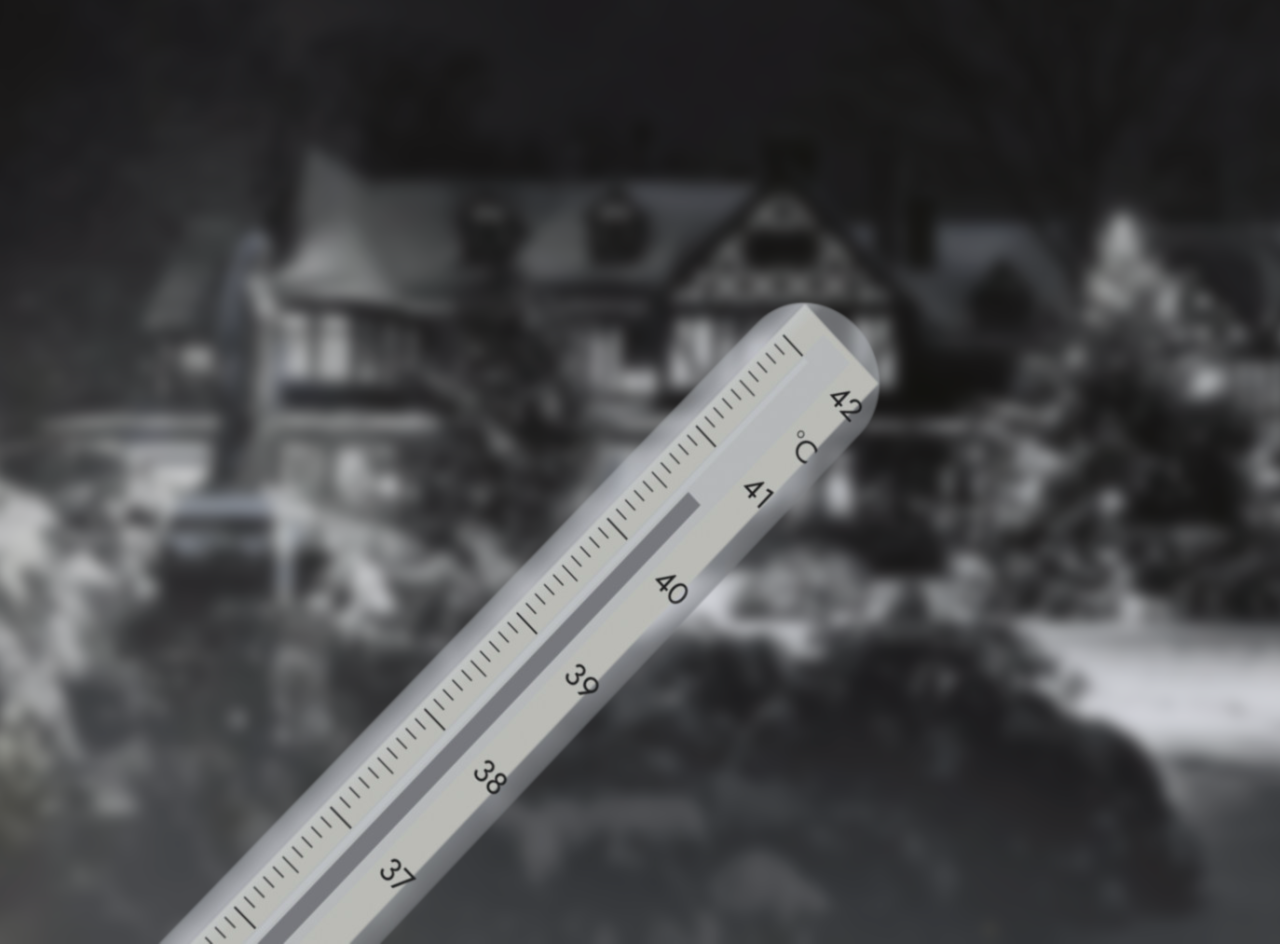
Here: 40.6 °C
